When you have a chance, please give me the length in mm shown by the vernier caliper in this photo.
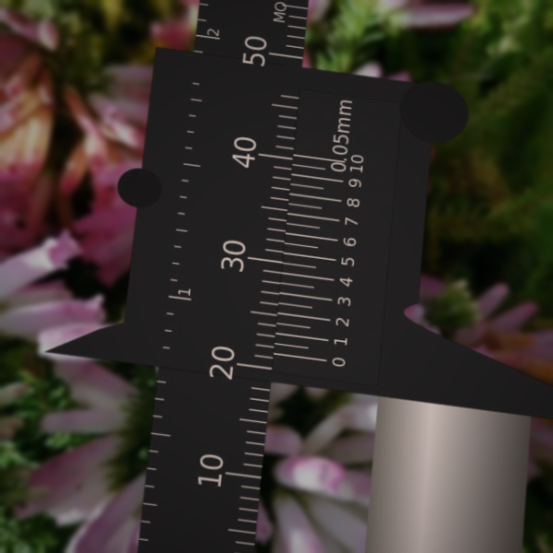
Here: 21.4 mm
